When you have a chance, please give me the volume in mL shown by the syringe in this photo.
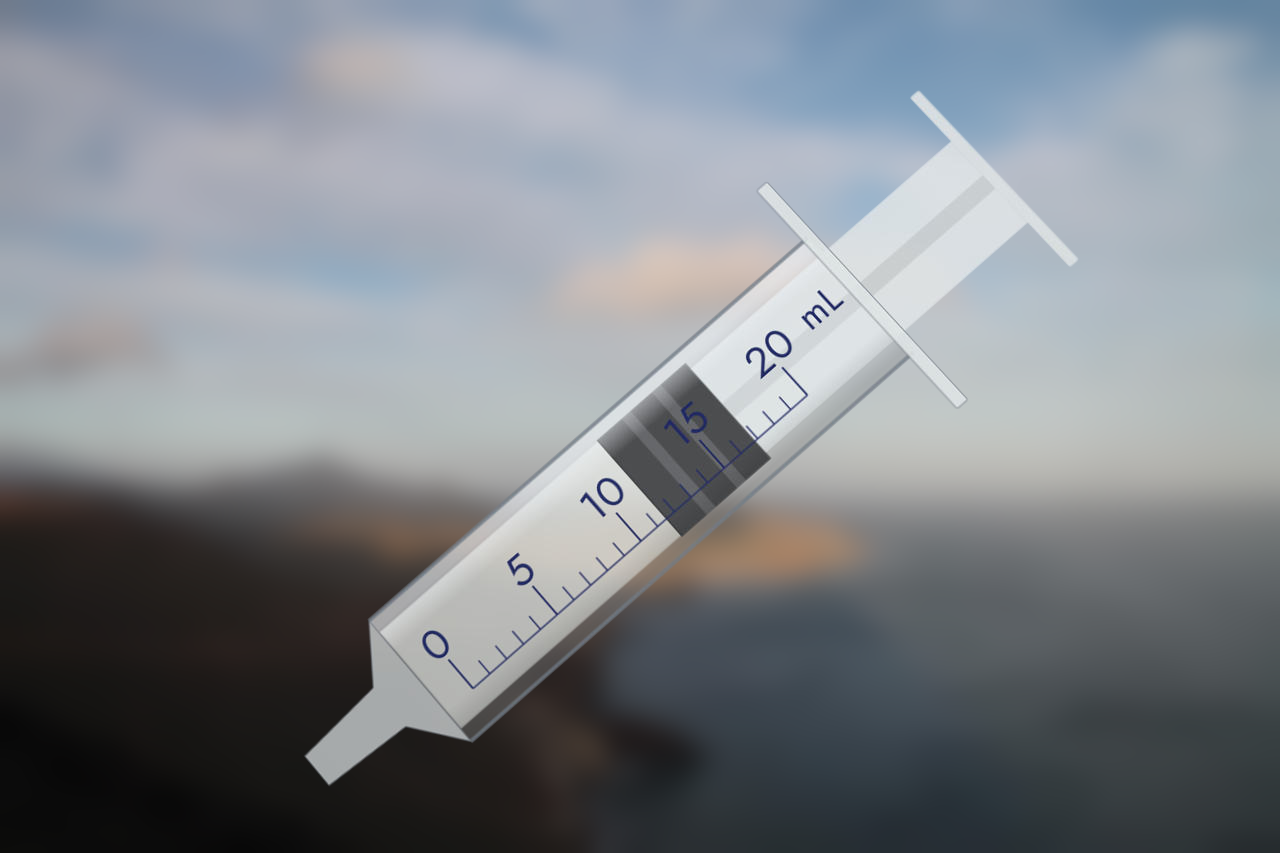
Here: 11.5 mL
